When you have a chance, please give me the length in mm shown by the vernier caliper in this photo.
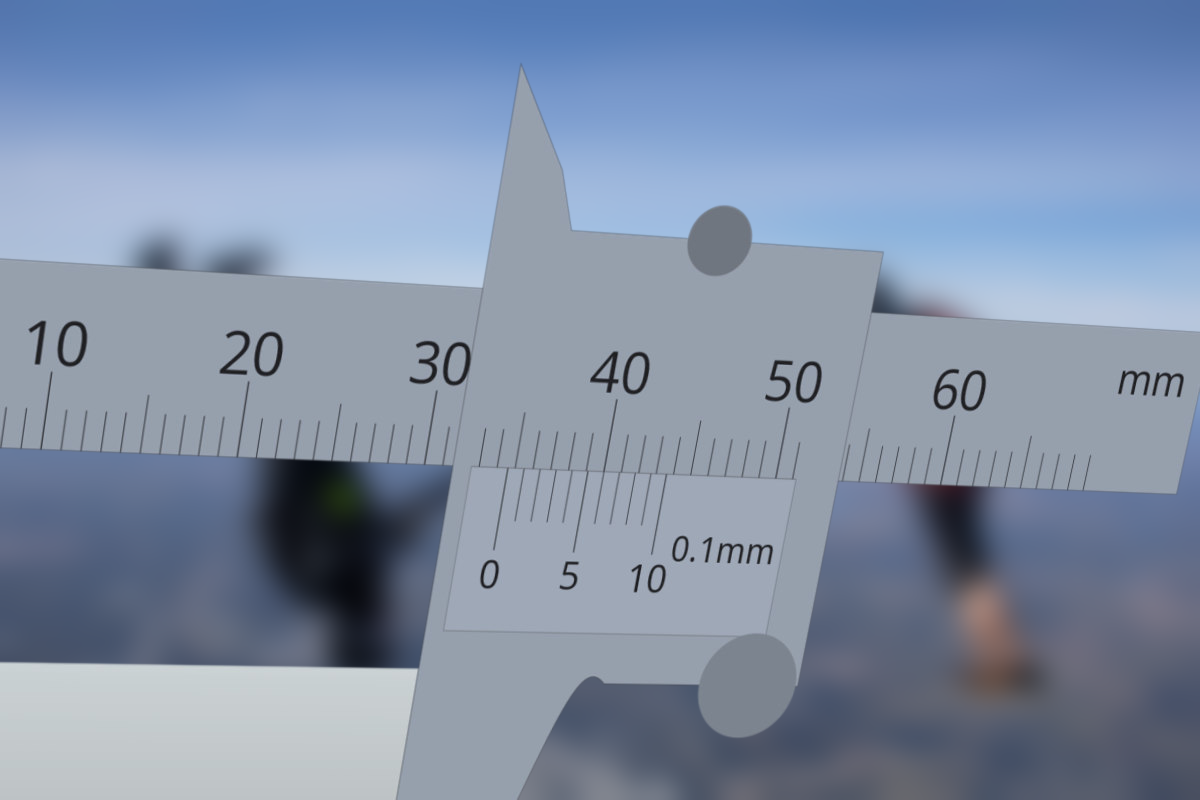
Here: 34.6 mm
